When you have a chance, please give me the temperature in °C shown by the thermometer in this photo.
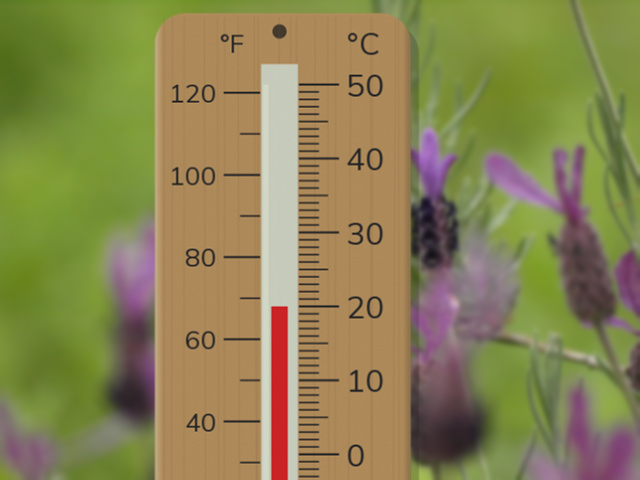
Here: 20 °C
